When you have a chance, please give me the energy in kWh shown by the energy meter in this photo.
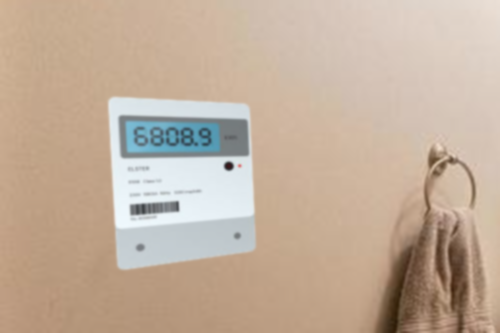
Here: 6808.9 kWh
